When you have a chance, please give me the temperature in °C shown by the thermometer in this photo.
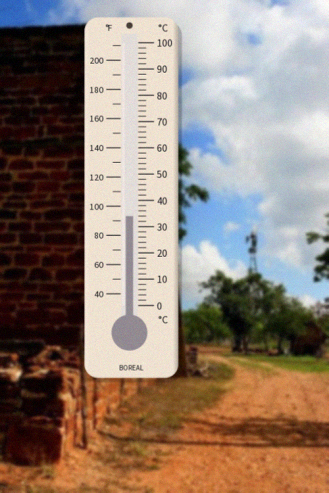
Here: 34 °C
